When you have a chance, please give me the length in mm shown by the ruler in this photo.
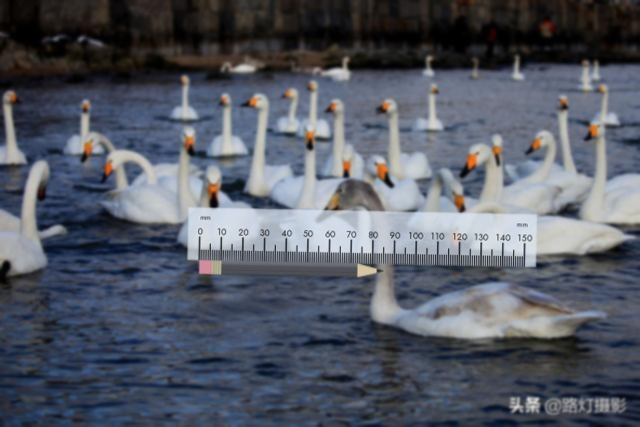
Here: 85 mm
